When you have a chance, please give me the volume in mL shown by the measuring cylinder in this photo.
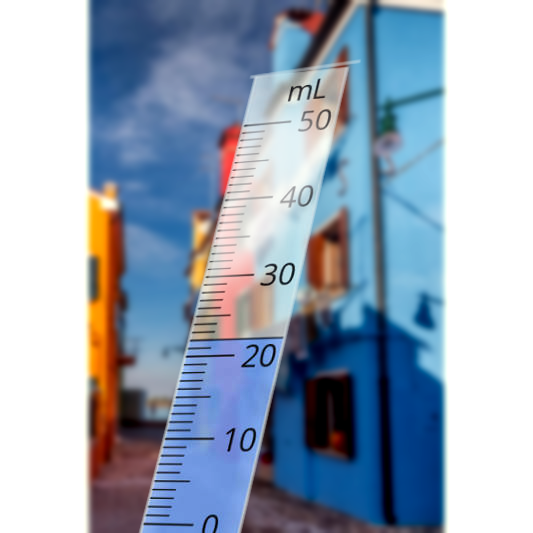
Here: 22 mL
